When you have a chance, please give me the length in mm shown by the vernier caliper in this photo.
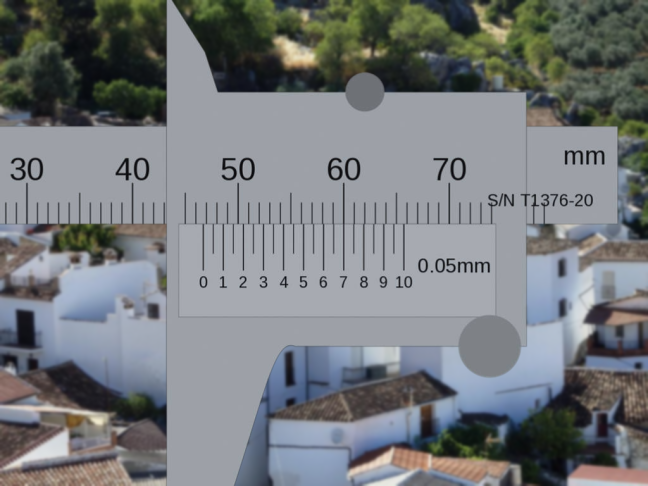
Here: 46.7 mm
